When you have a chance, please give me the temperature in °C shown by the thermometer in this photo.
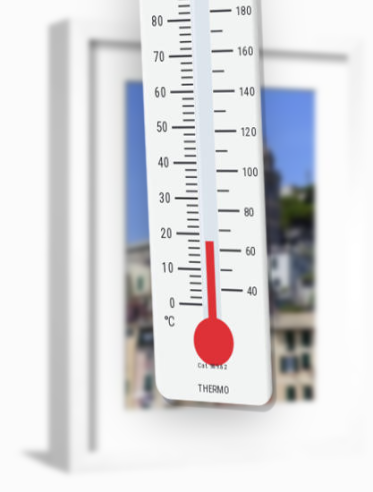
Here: 18 °C
